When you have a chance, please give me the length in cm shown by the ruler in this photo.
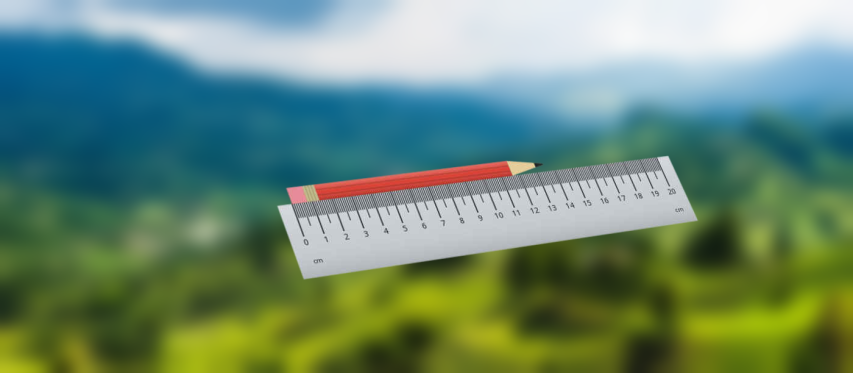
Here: 13.5 cm
